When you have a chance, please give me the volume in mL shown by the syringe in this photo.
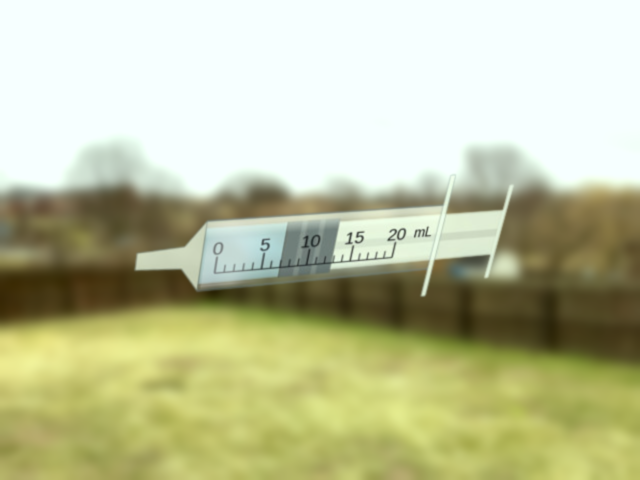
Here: 7 mL
